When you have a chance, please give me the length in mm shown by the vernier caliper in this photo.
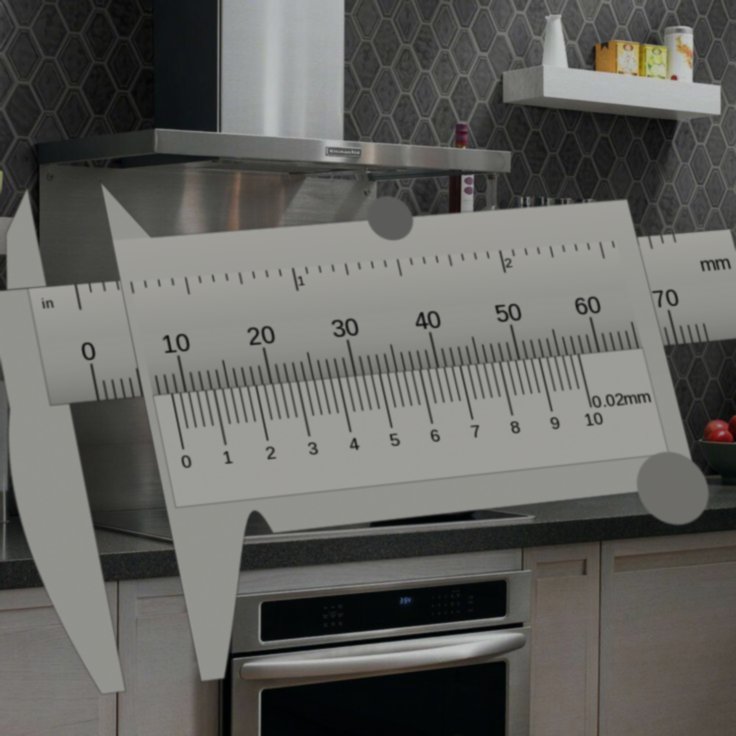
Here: 8.4 mm
